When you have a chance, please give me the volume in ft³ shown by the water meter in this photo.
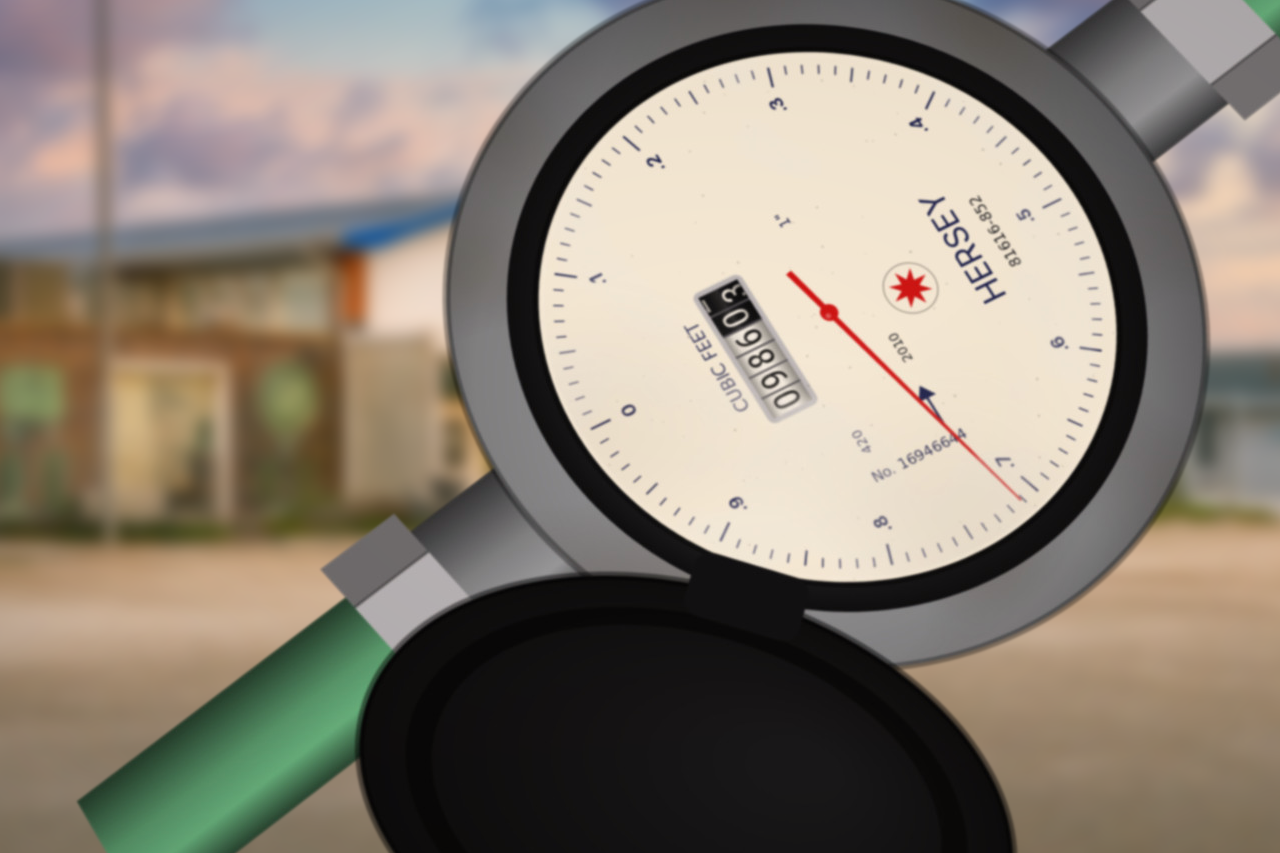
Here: 98602.71 ft³
